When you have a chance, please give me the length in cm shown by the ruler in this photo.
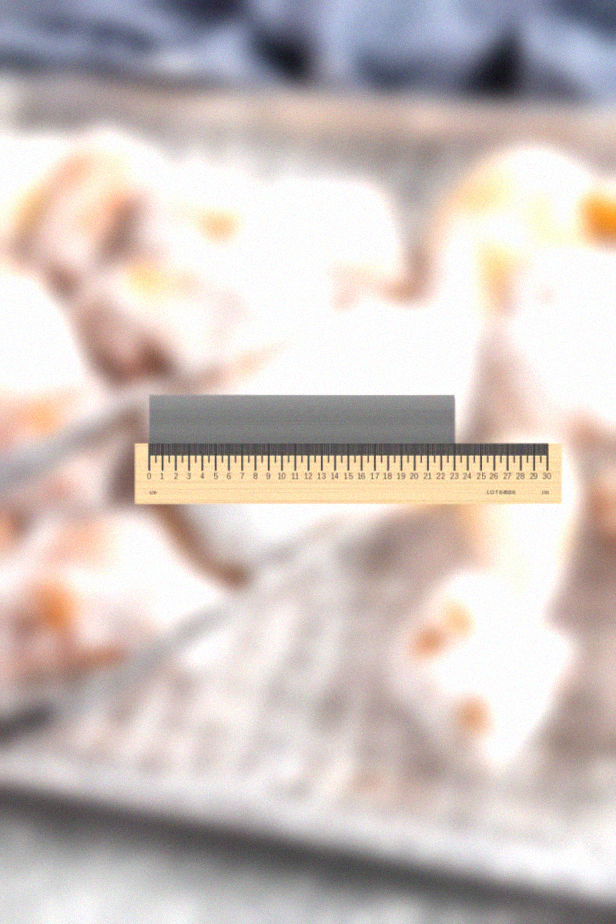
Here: 23 cm
